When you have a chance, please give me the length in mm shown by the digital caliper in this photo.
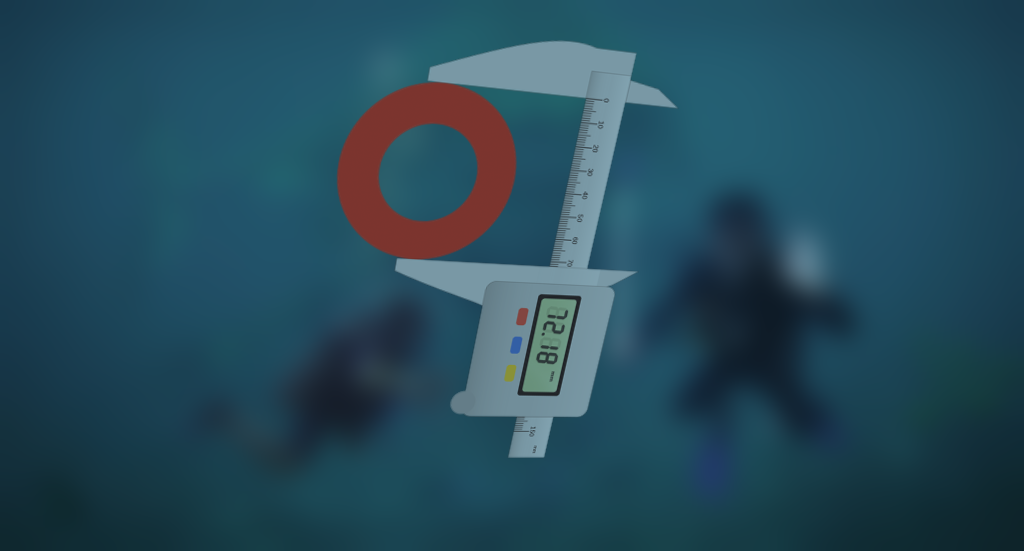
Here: 72.18 mm
